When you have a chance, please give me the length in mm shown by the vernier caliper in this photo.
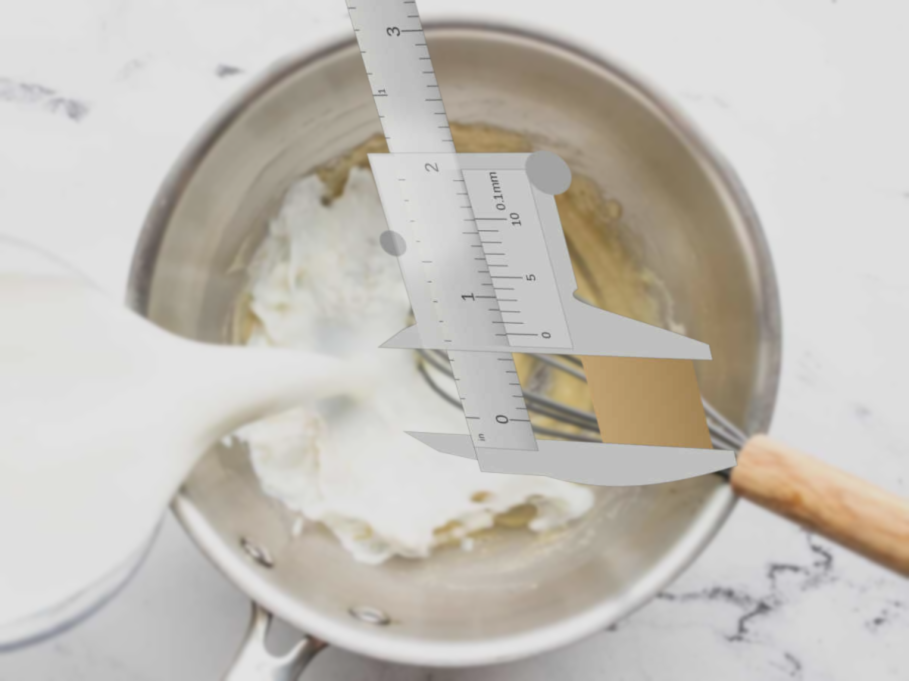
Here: 7.1 mm
